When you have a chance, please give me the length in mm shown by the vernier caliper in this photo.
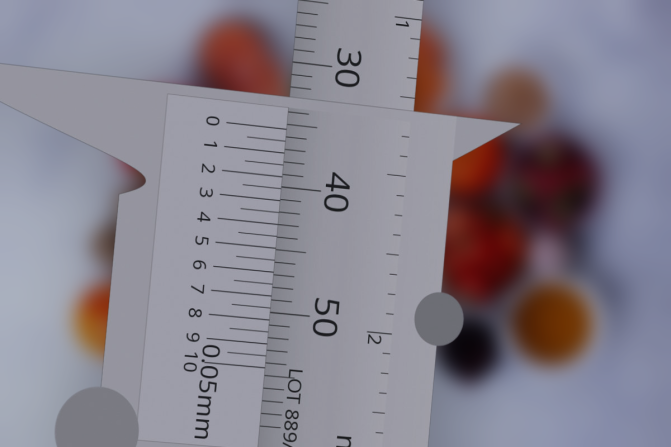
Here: 35.4 mm
